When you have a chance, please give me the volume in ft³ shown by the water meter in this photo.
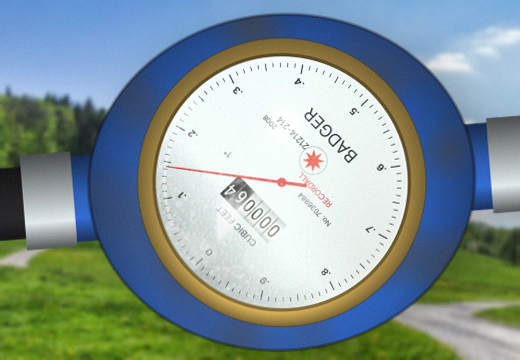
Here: 64.14 ft³
